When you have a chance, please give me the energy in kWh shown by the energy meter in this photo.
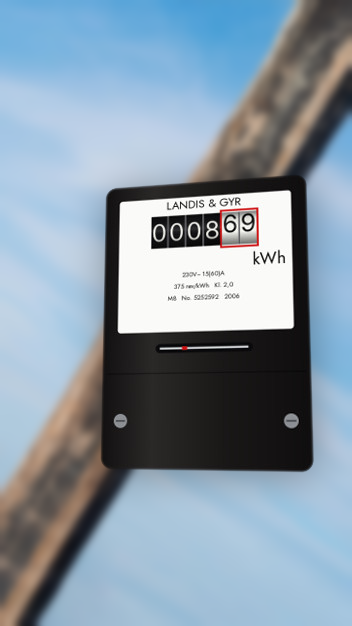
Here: 8.69 kWh
